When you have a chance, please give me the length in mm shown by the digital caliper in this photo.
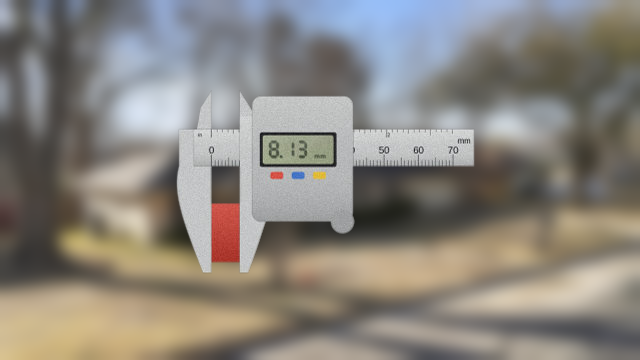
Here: 8.13 mm
